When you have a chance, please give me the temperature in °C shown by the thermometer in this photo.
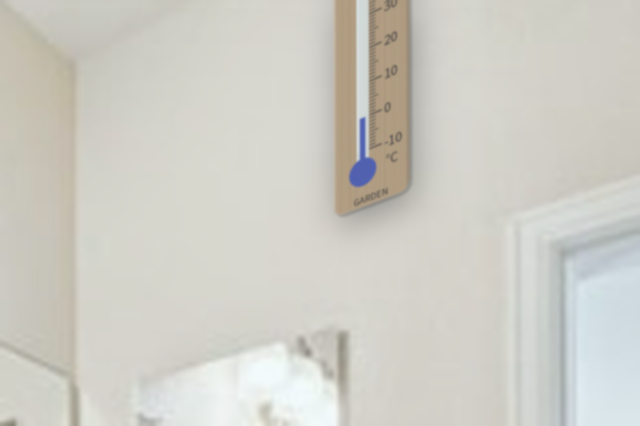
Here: 0 °C
